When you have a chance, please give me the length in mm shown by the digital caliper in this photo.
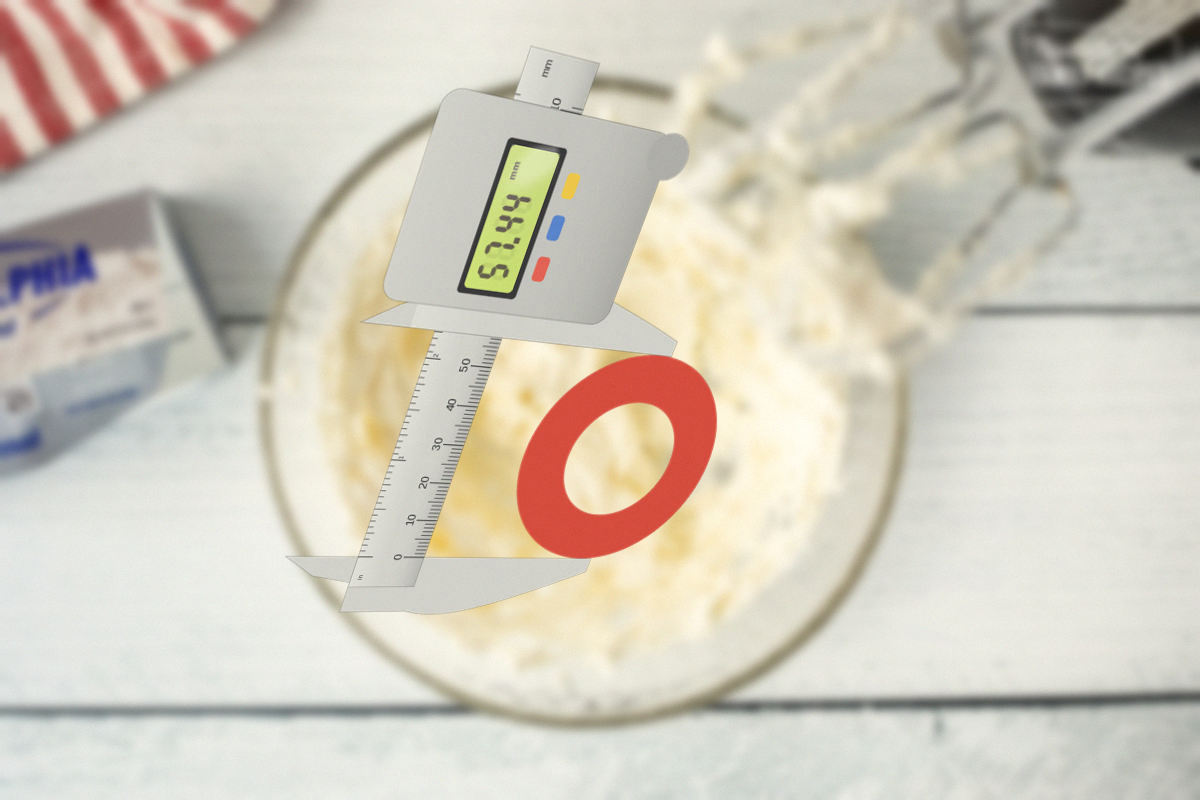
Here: 57.44 mm
